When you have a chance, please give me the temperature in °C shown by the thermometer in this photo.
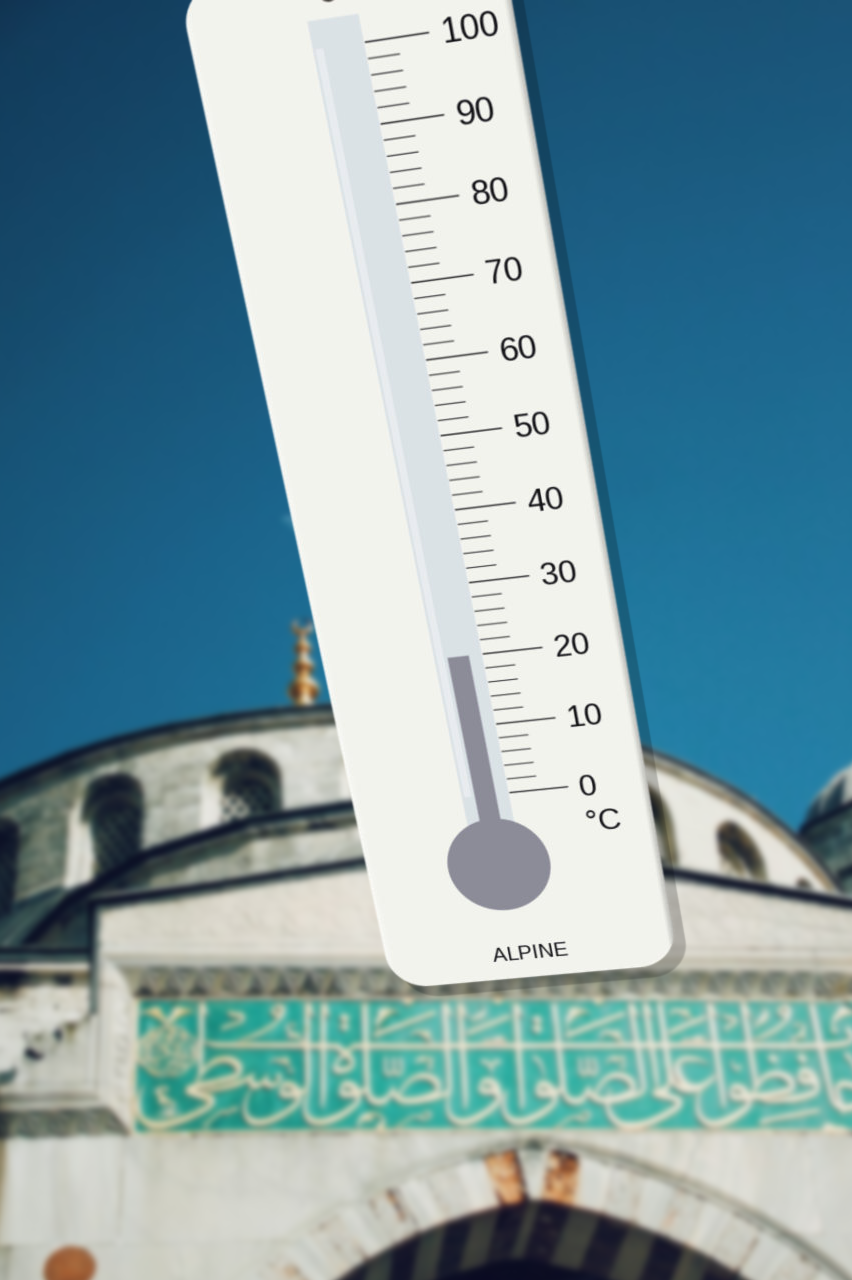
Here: 20 °C
